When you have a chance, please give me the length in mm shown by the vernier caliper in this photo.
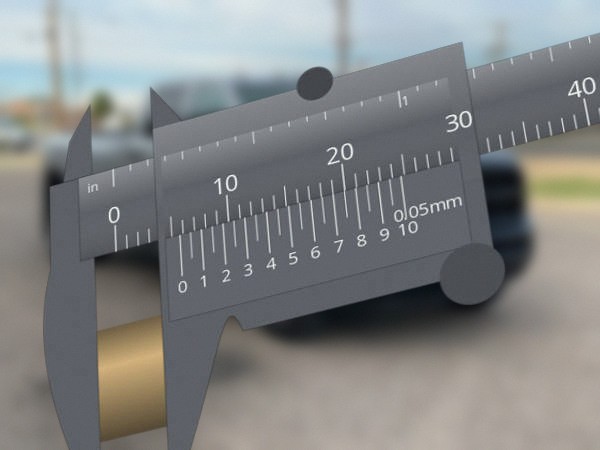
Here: 5.7 mm
